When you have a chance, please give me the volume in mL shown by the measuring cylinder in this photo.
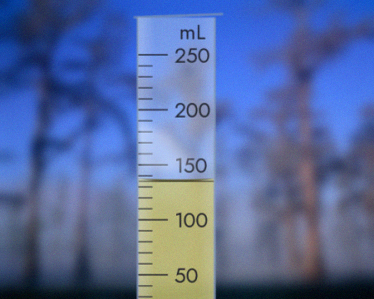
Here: 135 mL
